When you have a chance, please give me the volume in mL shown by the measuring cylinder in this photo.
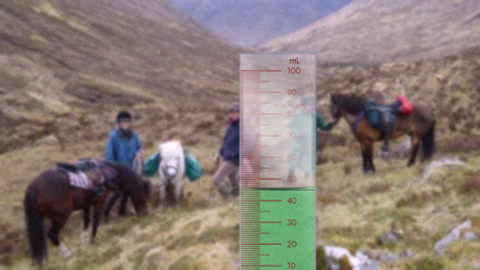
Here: 45 mL
